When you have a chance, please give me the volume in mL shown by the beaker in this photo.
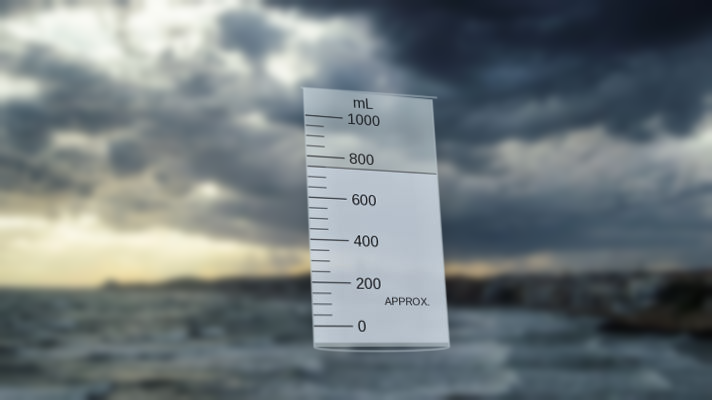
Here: 750 mL
